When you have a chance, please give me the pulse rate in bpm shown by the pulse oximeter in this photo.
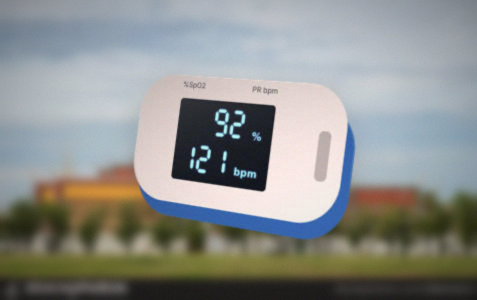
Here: 121 bpm
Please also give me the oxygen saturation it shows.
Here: 92 %
